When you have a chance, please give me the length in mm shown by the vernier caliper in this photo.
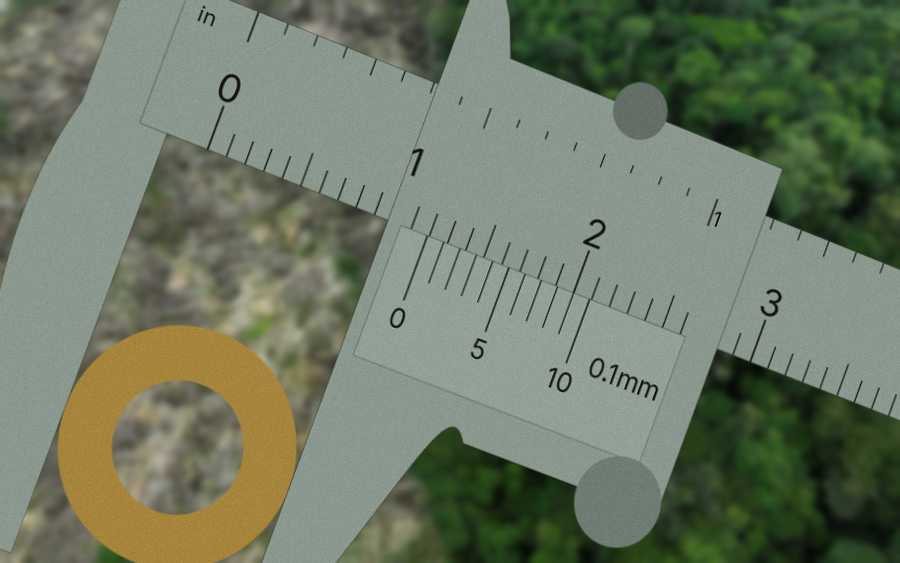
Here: 11.9 mm
